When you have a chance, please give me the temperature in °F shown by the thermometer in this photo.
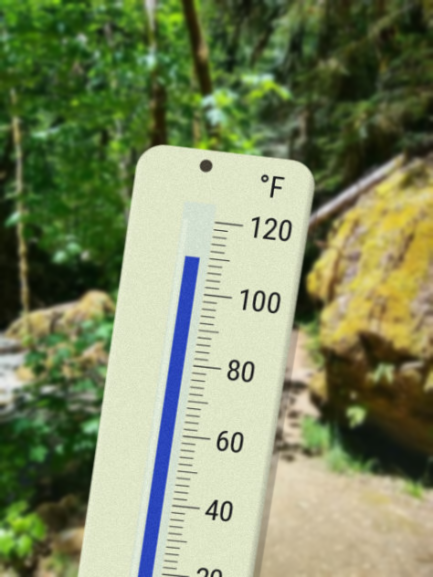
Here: 110 °F
